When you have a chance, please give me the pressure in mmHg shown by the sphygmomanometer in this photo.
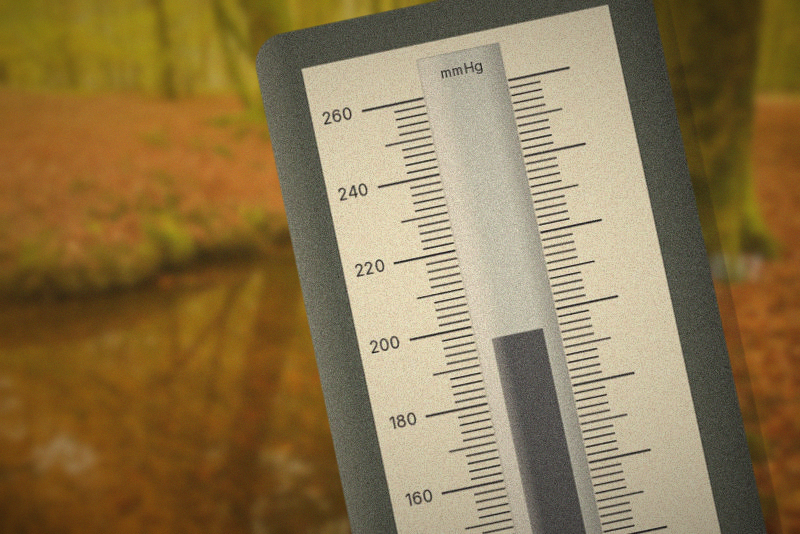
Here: 196 mmHg
